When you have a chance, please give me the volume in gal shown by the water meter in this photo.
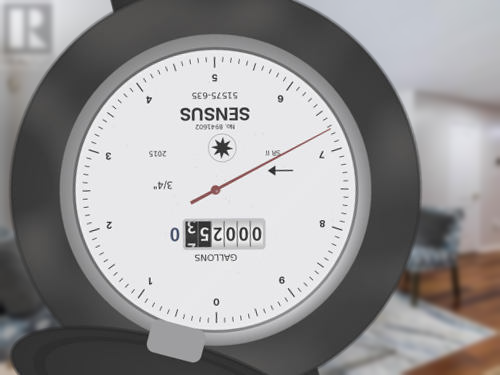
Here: 2526.7 gal
